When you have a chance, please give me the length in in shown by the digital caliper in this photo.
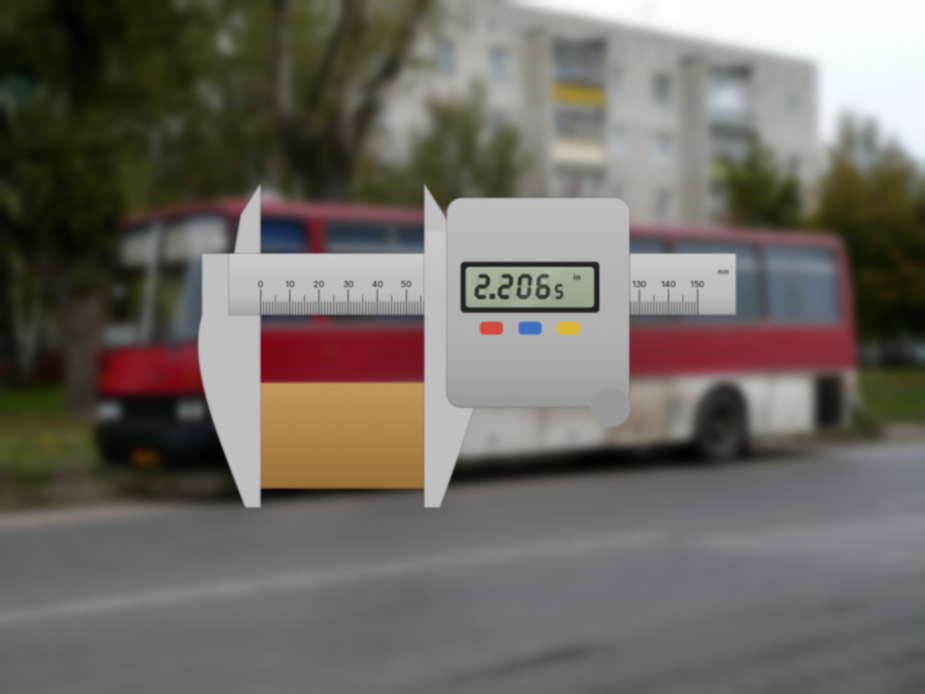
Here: 2.2065 in
